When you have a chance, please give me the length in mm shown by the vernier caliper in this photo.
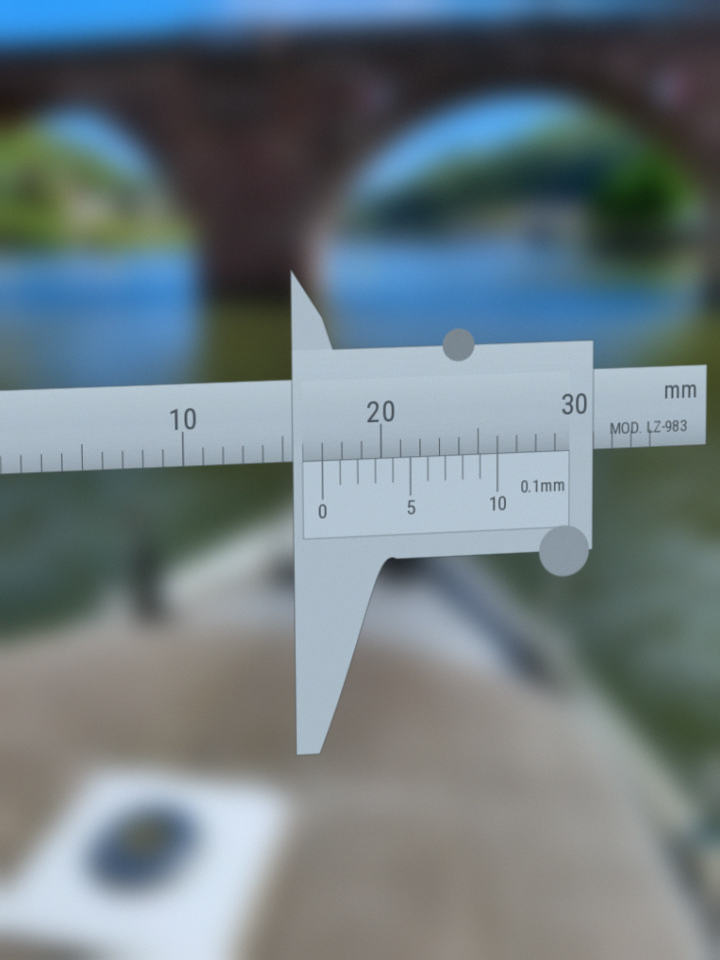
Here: 17.0 mm
